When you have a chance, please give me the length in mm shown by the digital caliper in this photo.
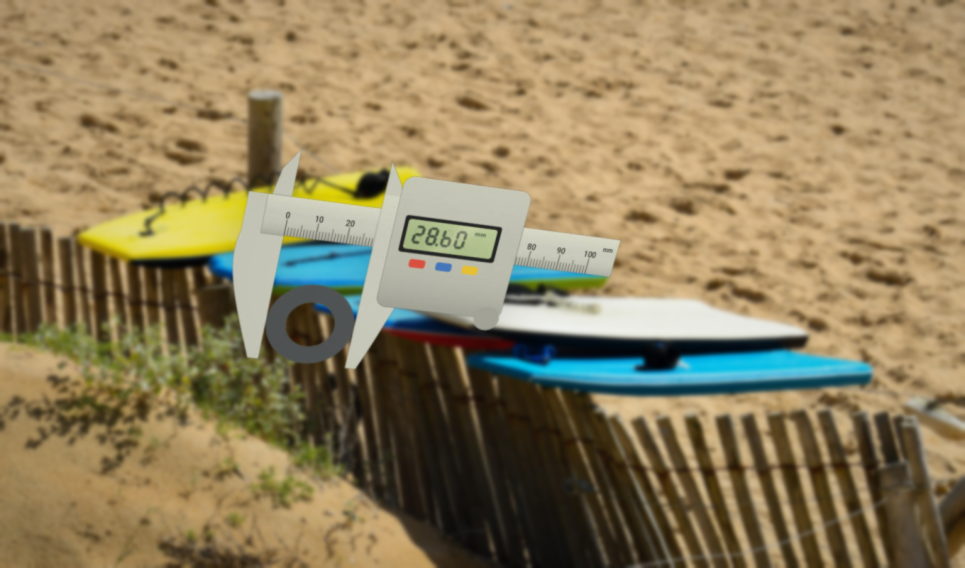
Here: 28.60 mm
